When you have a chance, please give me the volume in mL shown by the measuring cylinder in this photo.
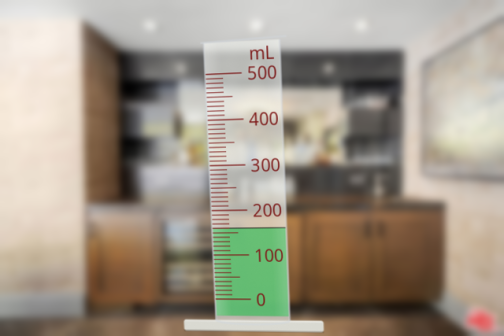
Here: 160 mL
